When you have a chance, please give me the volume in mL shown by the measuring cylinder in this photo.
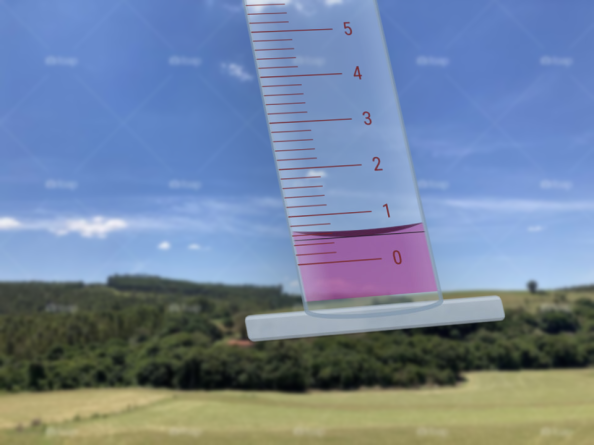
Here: 0.5 mL
